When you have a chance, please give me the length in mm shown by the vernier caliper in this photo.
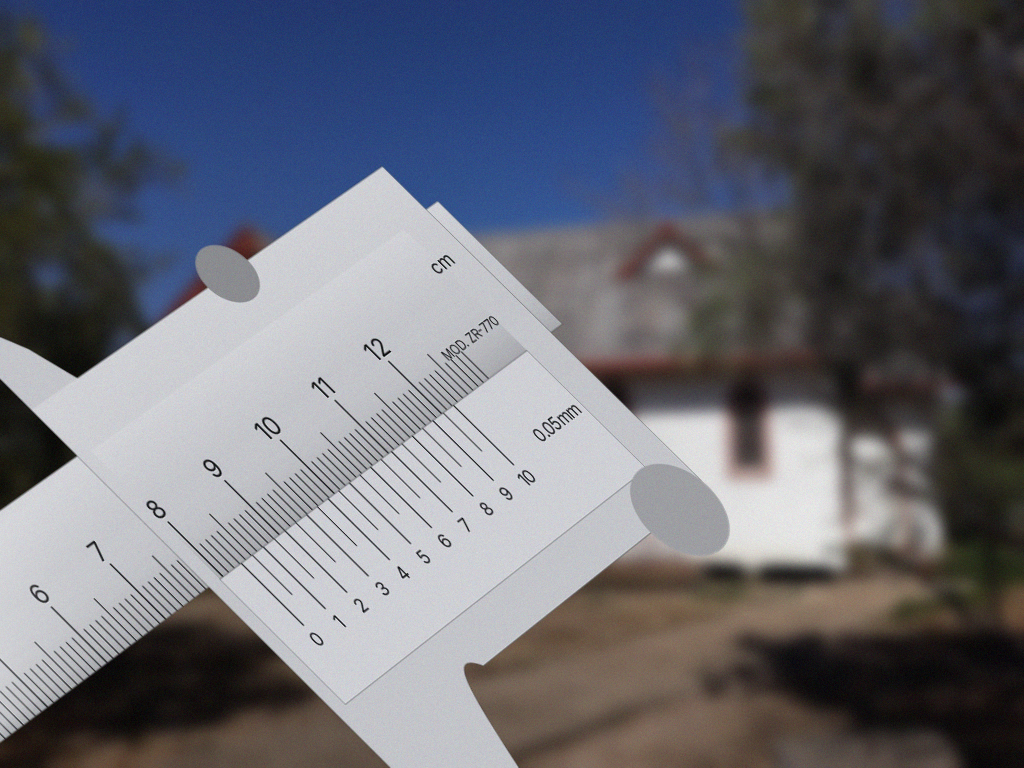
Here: 83.2 mm
